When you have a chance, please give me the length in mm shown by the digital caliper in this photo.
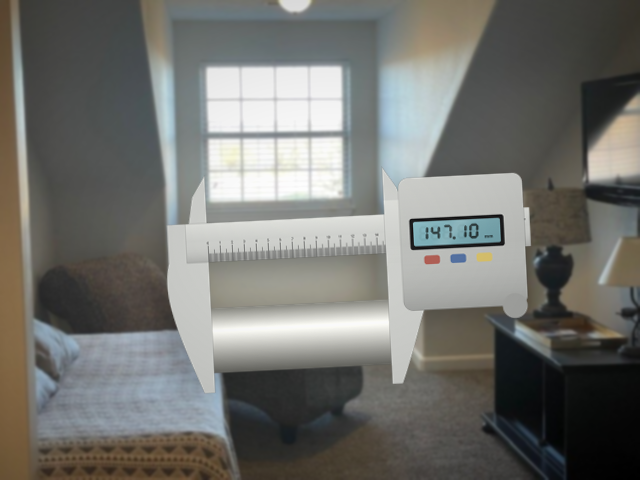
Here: 147.10 mm
